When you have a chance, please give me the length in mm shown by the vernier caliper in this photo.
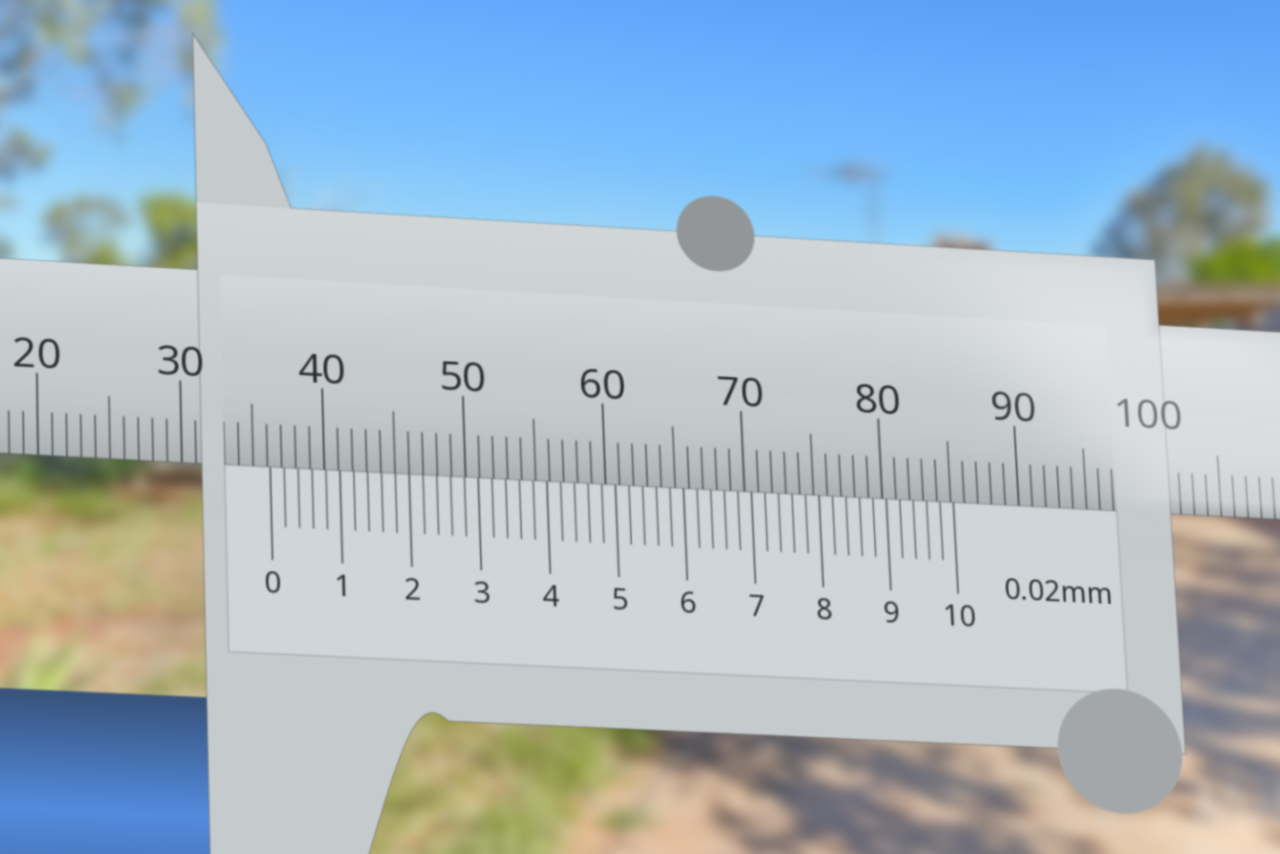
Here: 36.2 mm
